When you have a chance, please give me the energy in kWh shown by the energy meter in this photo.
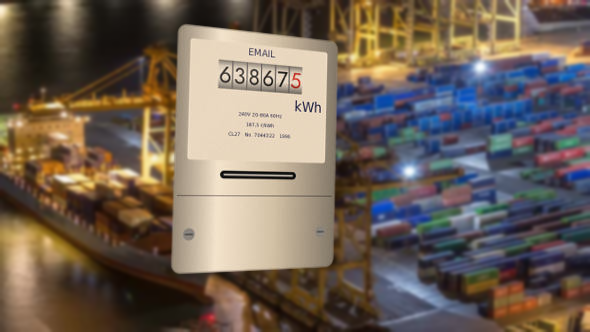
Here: 63867.5 kWh
